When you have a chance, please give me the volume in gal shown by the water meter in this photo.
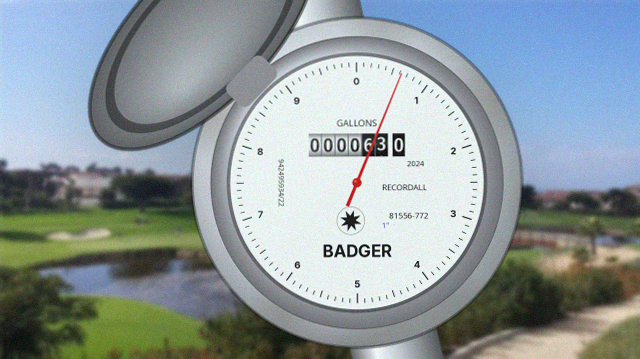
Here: 630.6 gal
